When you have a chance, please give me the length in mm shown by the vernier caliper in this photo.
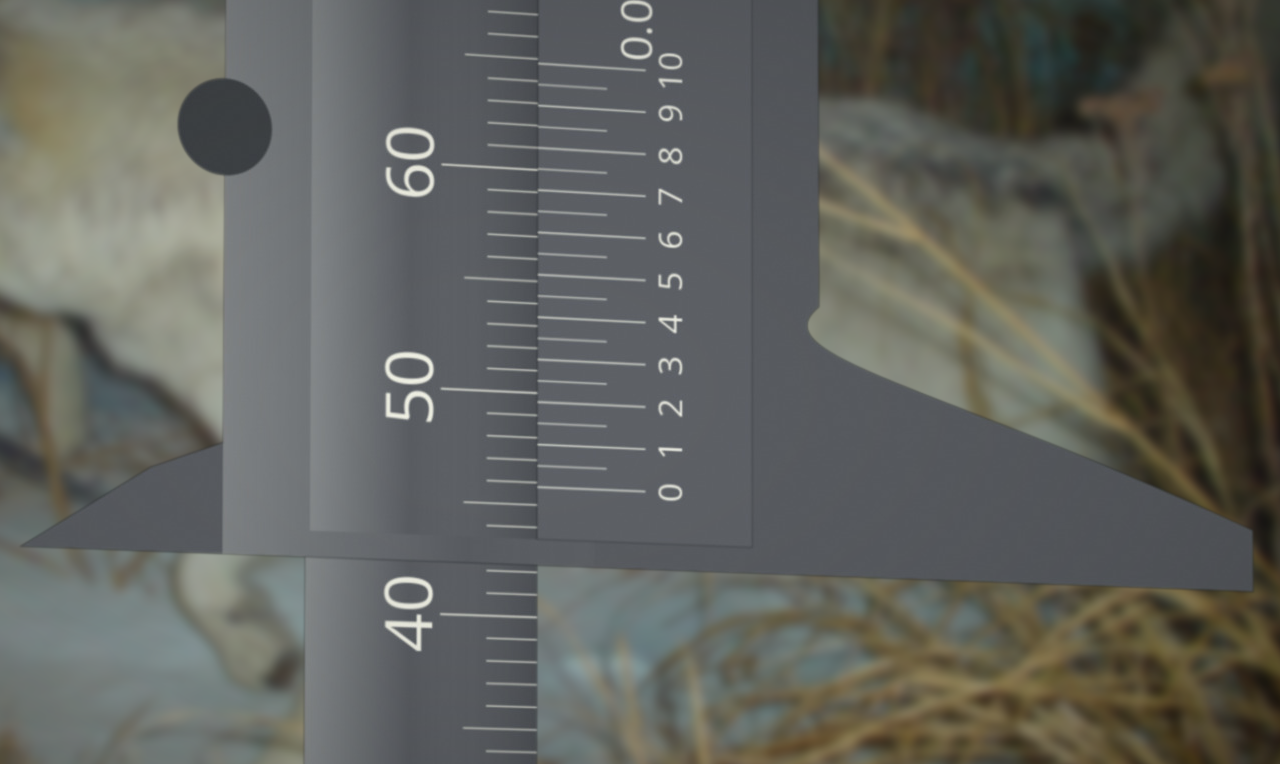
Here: 45.8 mm
